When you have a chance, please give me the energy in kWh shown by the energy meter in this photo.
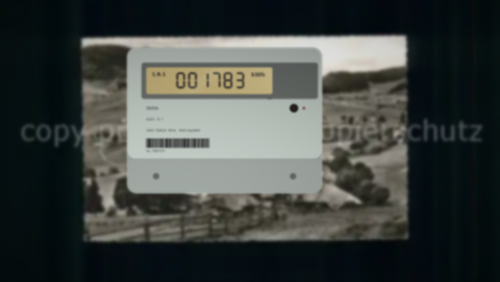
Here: 1783 kWh
